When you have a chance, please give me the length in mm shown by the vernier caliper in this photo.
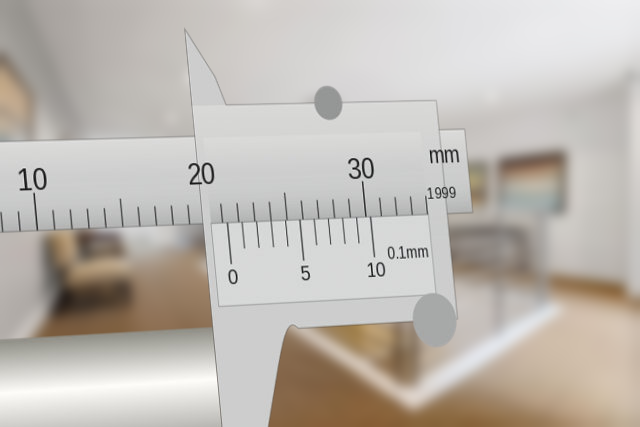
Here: 21.3 mm
